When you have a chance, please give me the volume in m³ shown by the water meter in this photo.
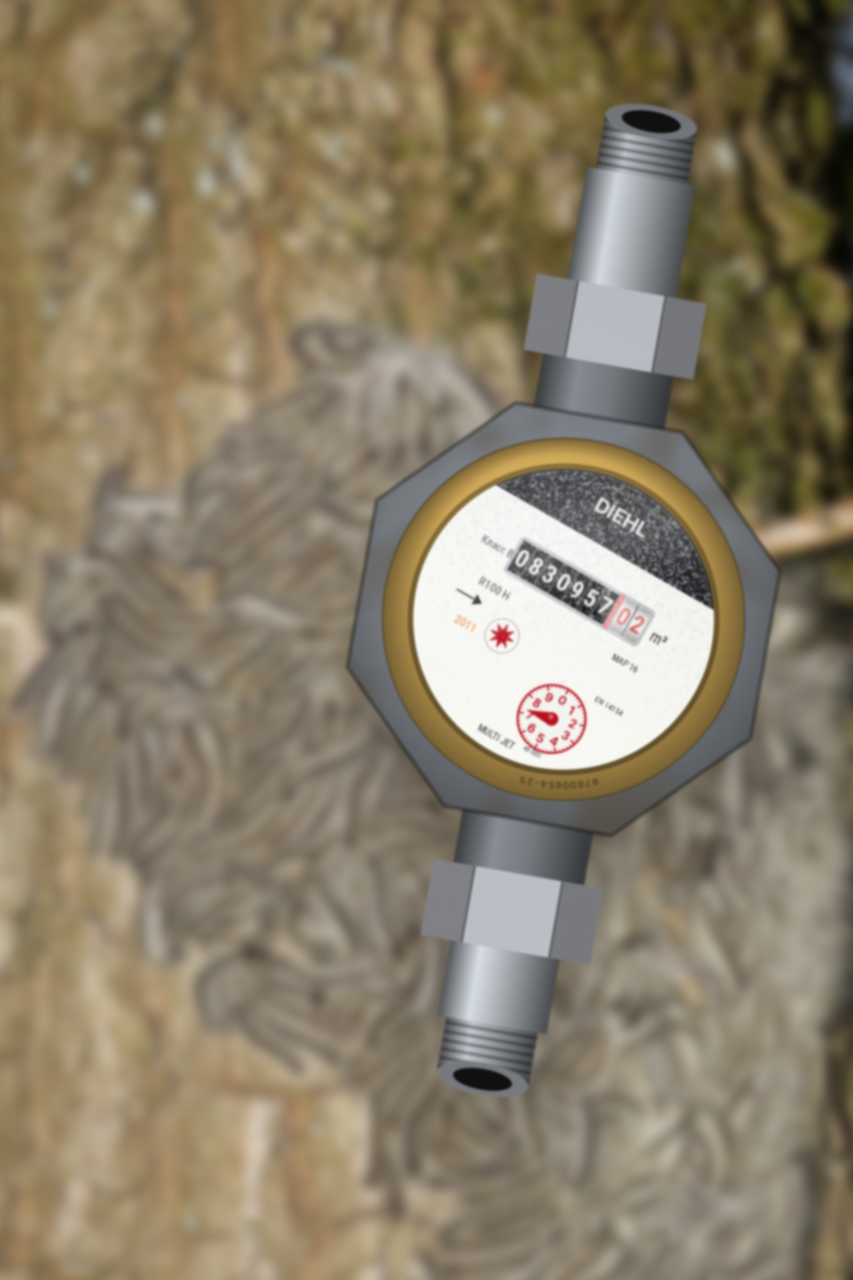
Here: 830957.027 m³
